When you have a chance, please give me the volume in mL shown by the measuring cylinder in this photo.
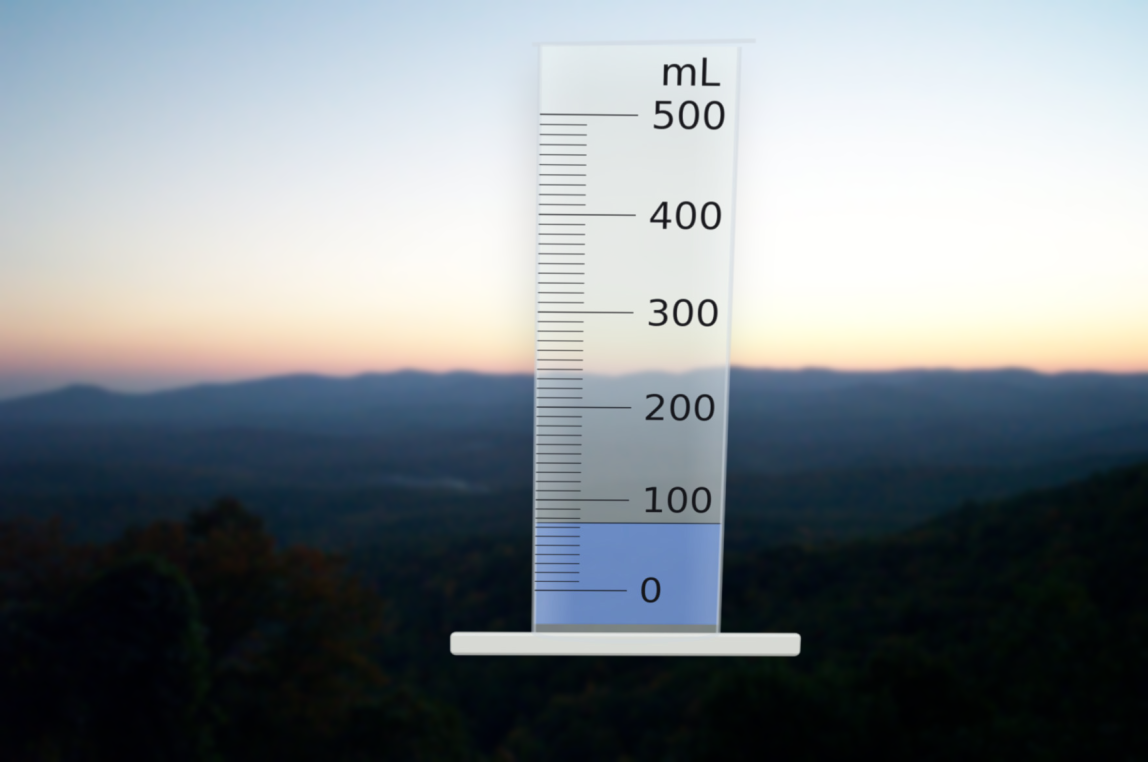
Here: 75 mL
